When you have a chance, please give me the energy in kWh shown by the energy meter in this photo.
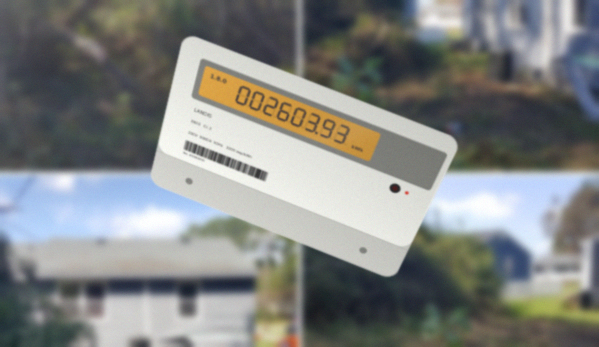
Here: 2603.93 kWh
